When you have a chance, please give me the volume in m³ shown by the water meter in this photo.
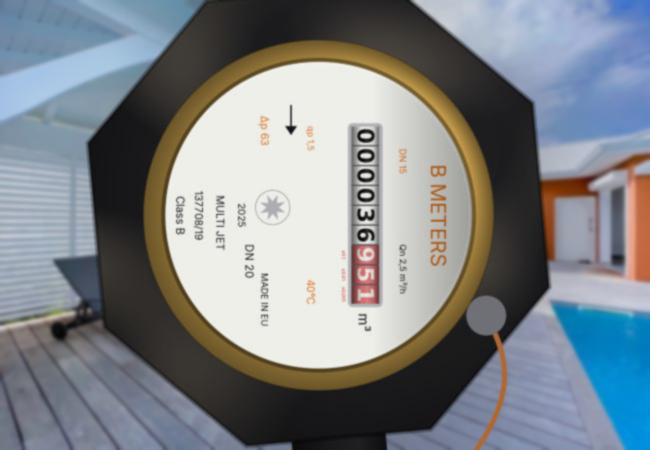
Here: 36.951 m³
